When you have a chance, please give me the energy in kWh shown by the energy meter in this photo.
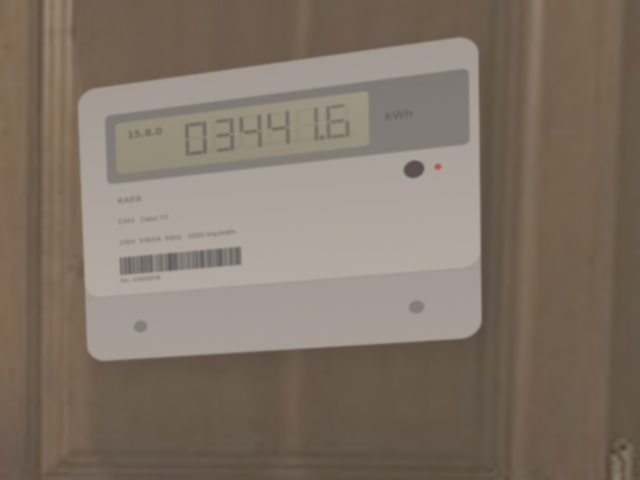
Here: 3441.6 kWh
